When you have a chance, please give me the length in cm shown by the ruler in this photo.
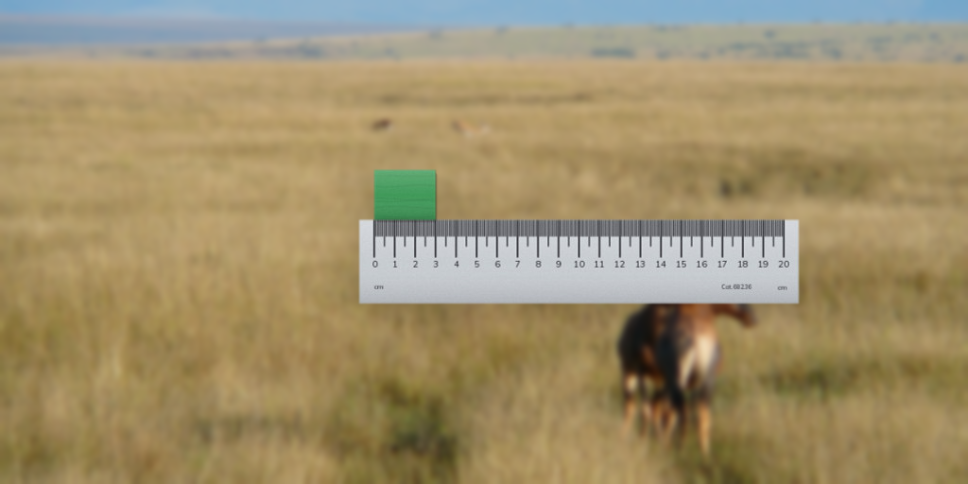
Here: 3 cm
